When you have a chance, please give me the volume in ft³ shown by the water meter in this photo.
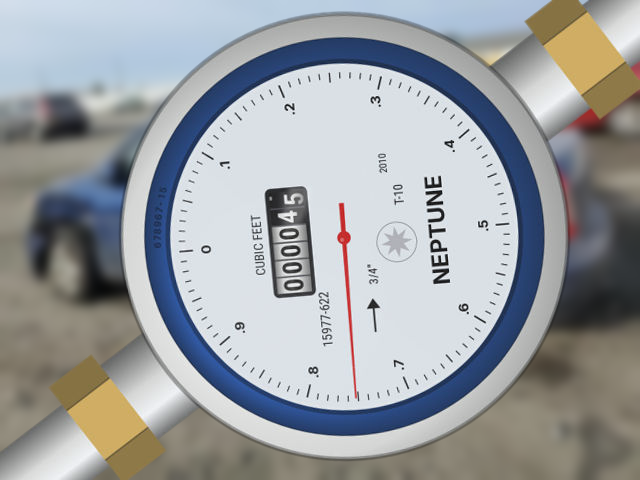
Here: 44.75 ft³
